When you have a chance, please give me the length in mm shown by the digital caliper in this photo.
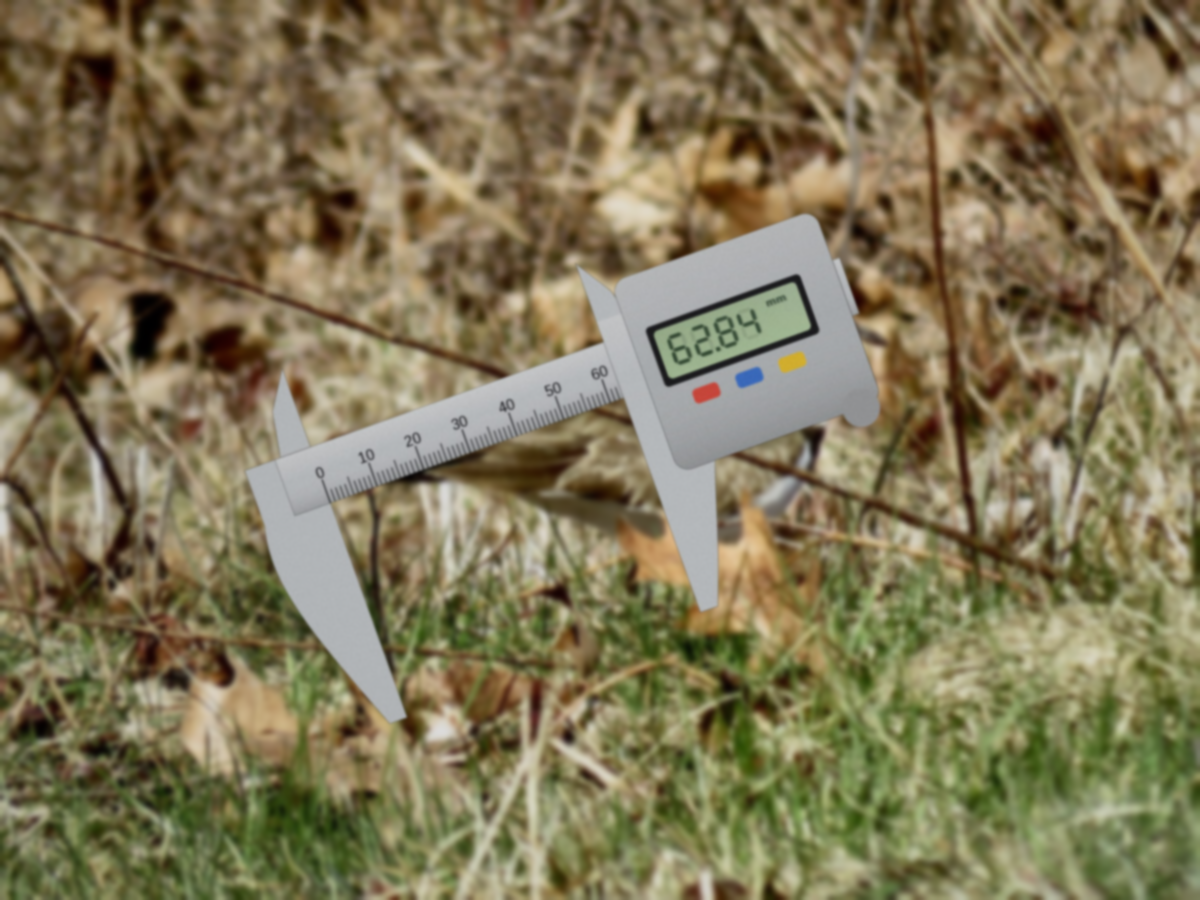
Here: 62.84 mm
